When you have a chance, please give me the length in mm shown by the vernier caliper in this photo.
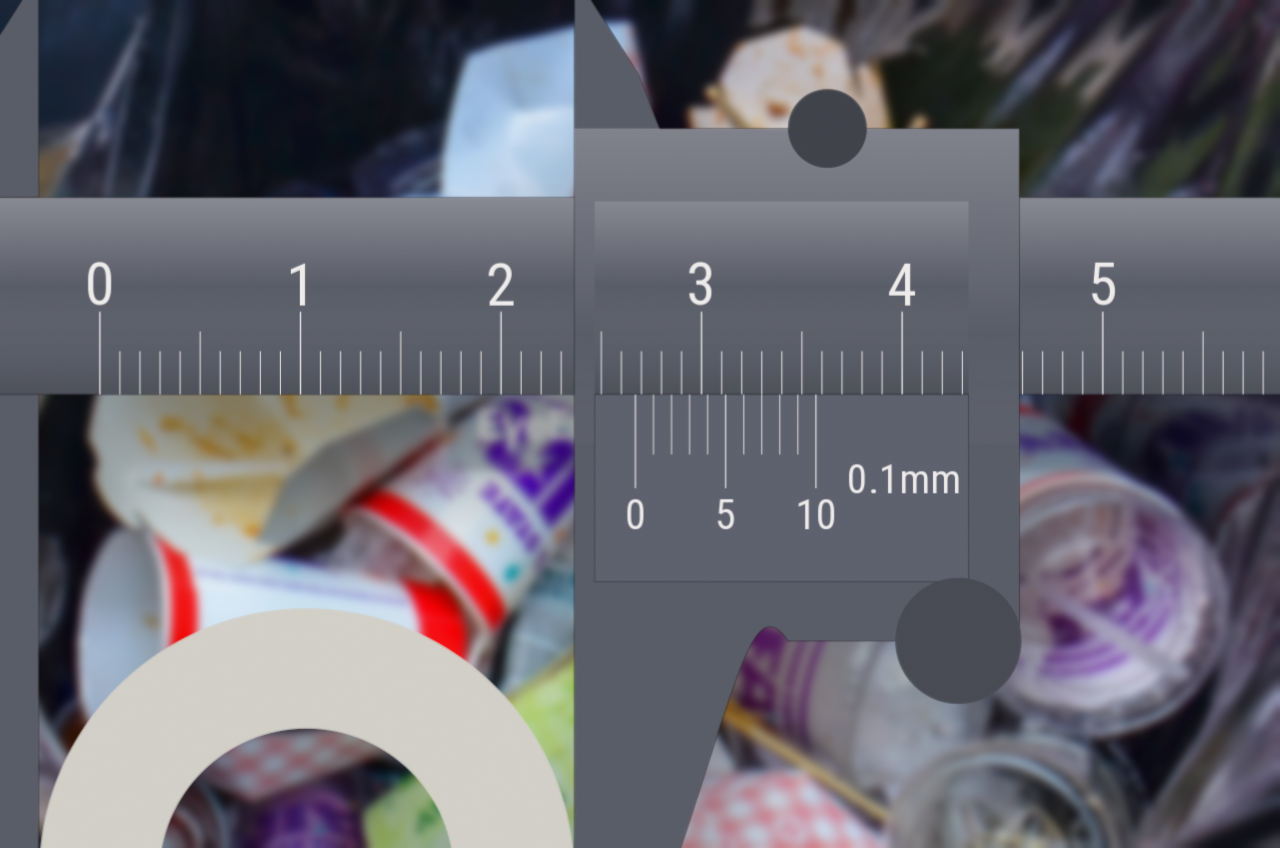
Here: 26.7 mm
